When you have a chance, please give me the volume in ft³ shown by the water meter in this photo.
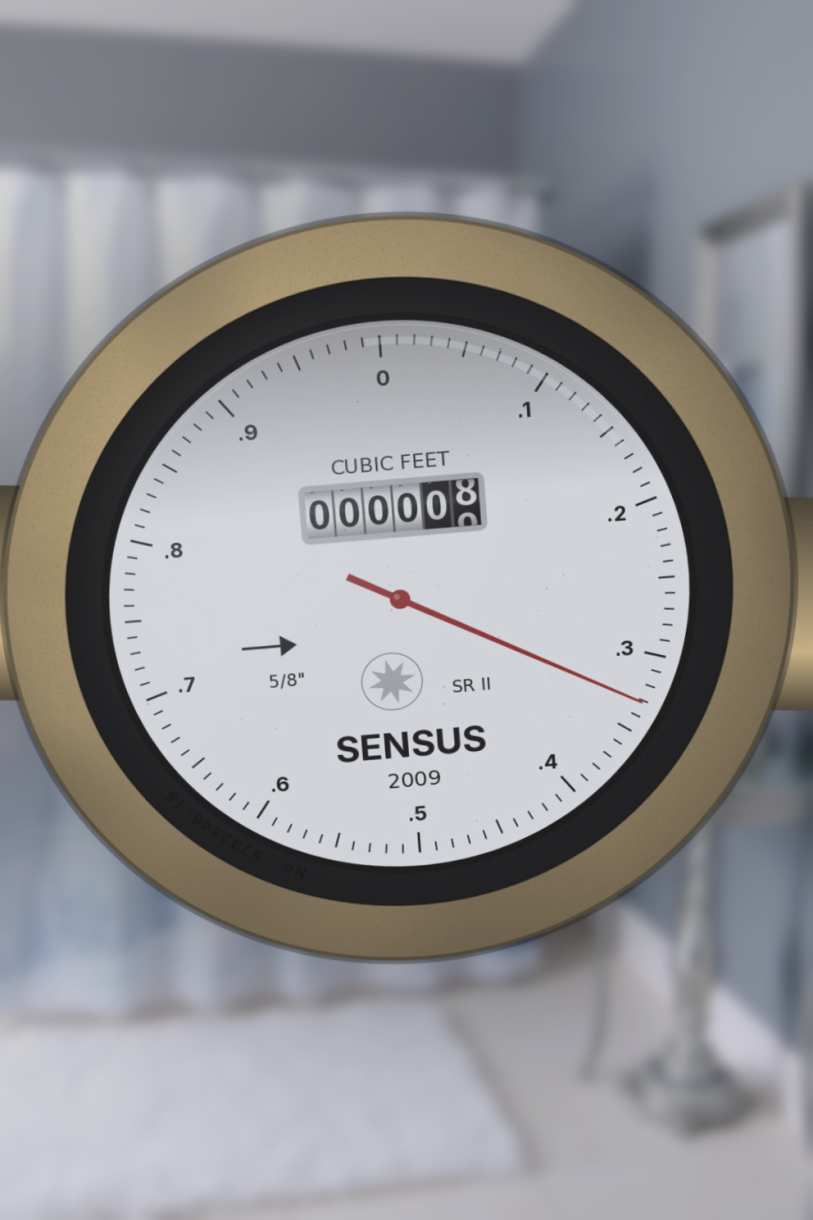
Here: 8.33 ft³
